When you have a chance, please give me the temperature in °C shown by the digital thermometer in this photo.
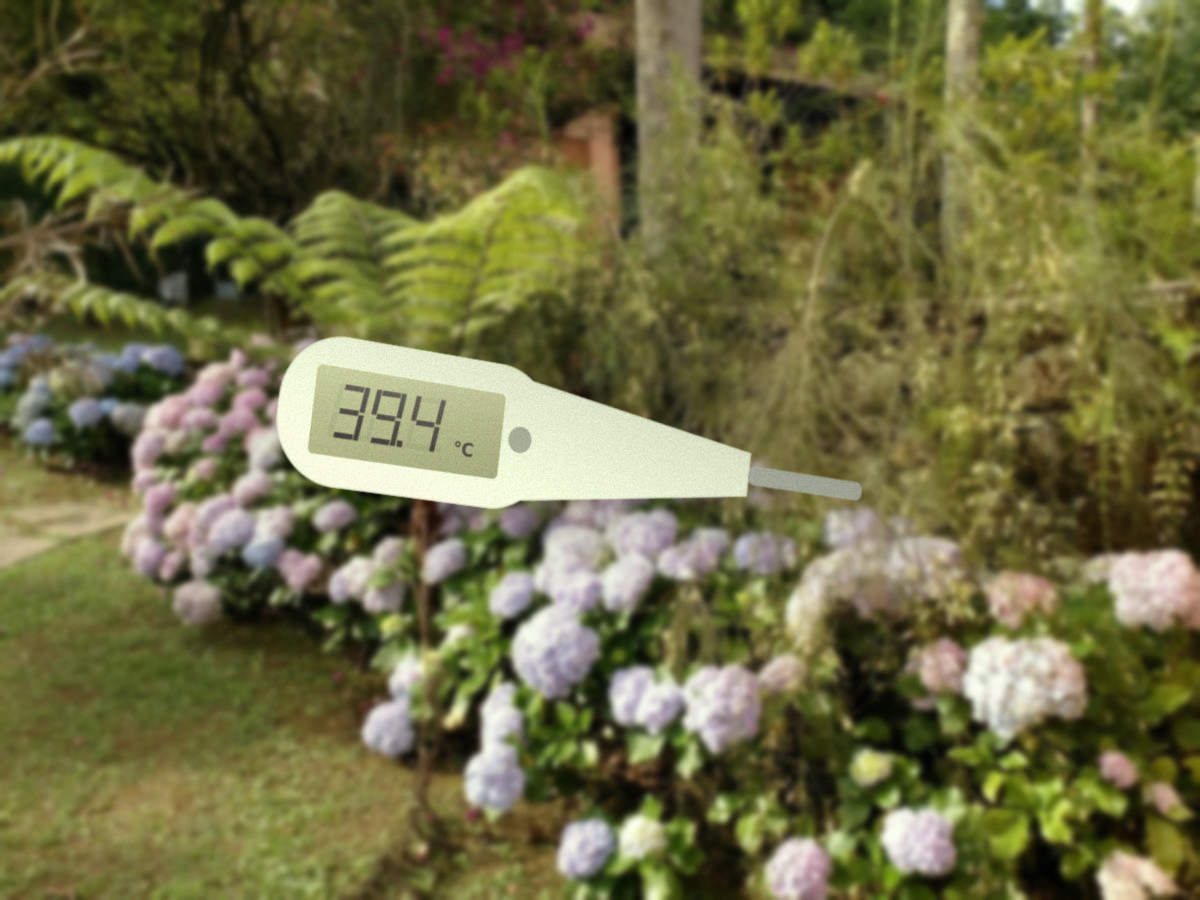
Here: 39.4 °C
